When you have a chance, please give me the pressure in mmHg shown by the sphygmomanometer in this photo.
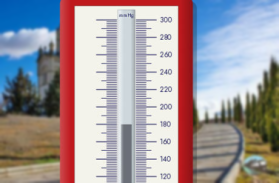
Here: 180 mmHg
